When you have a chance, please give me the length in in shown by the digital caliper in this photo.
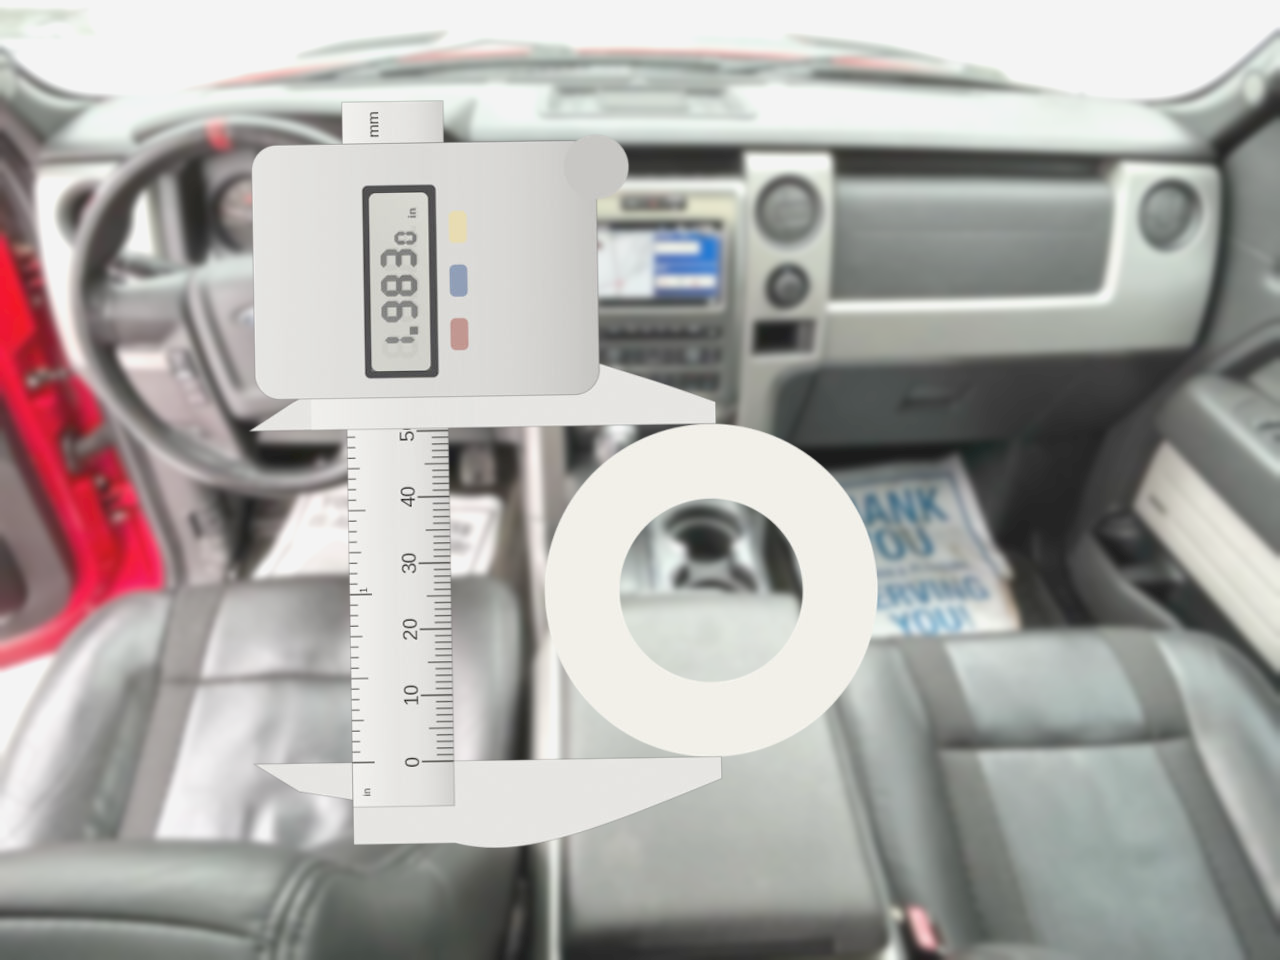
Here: 1.9830 in
